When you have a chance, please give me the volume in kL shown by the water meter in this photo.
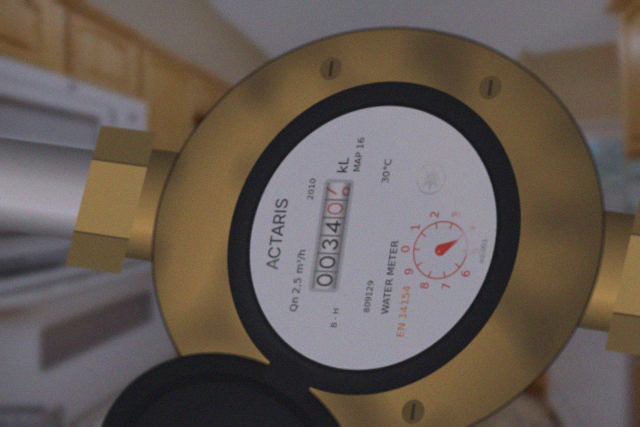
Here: 34.074 kL
